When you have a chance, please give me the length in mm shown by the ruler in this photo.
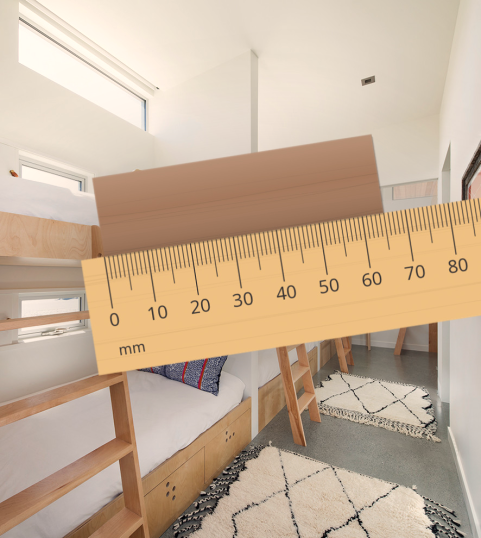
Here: 65 mm
